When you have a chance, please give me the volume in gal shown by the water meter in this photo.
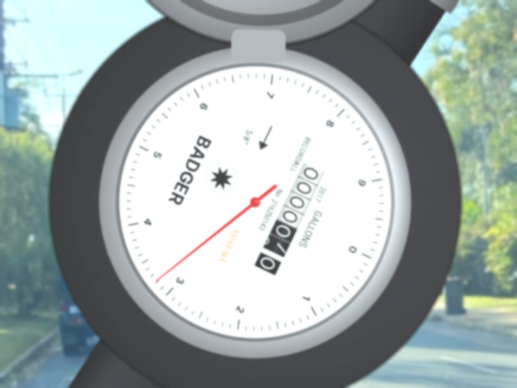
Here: 73.2 gal
